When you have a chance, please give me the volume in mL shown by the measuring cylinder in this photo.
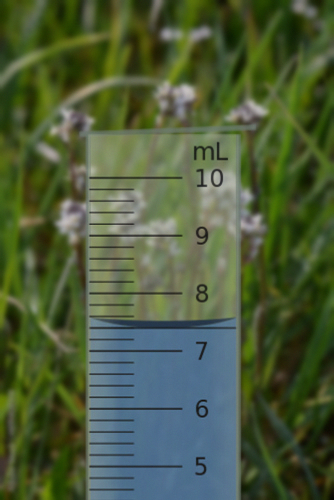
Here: 7.4 mL
